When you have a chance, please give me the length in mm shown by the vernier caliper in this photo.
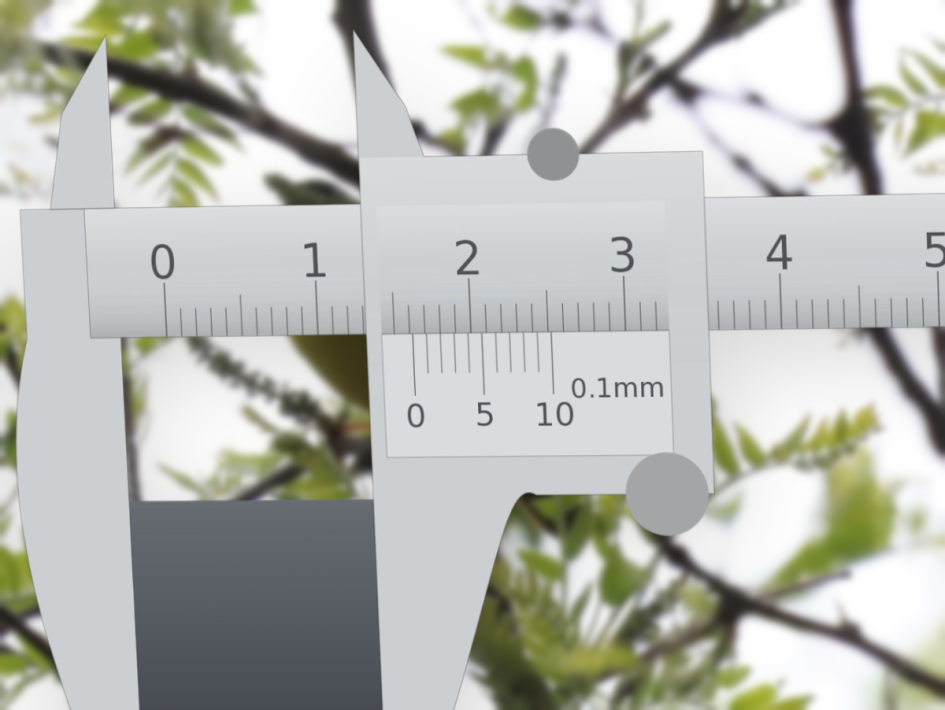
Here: 16.2 mm
